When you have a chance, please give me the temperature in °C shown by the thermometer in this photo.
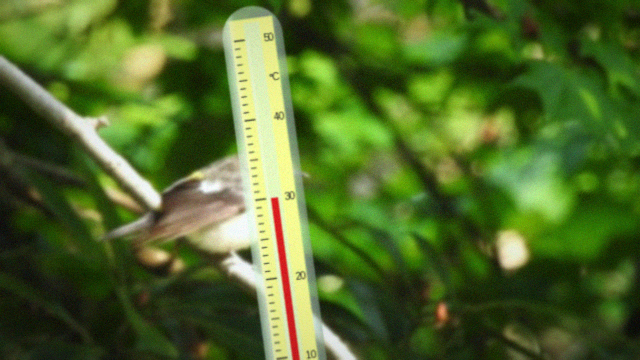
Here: 30 °C
